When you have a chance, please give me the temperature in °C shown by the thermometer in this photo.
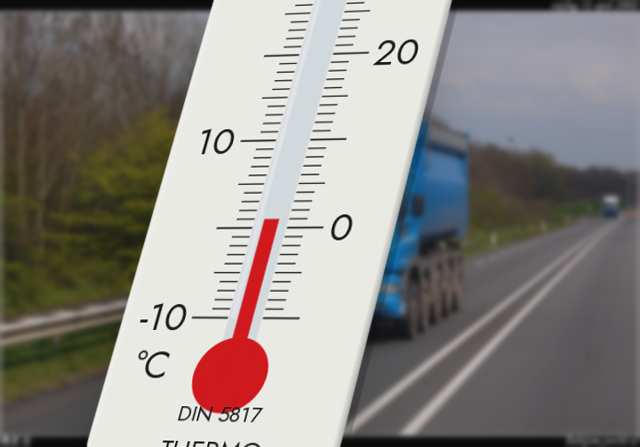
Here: 1 °C
